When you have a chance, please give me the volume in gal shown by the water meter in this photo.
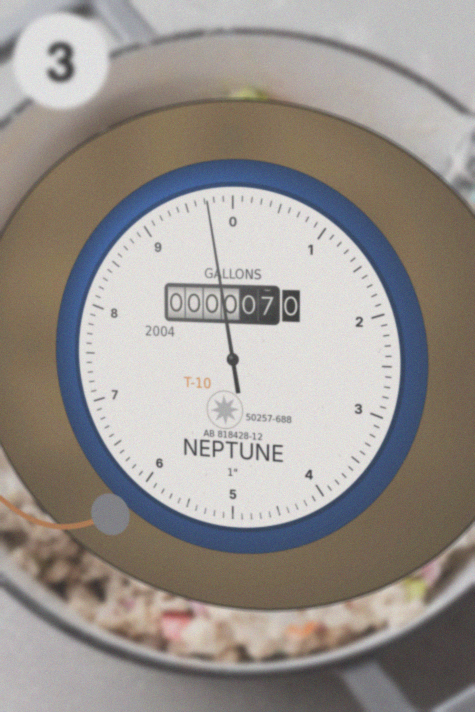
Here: 69.7 gal
